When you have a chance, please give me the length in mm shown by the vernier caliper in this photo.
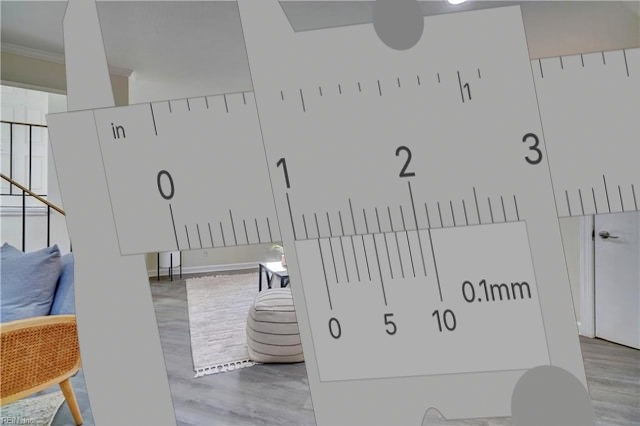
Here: 11.9 mm
